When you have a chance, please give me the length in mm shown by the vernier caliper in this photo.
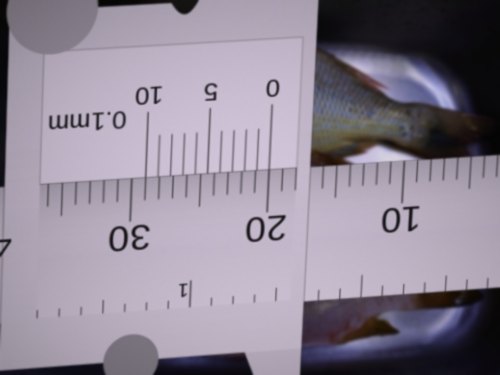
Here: 20.0 mm
